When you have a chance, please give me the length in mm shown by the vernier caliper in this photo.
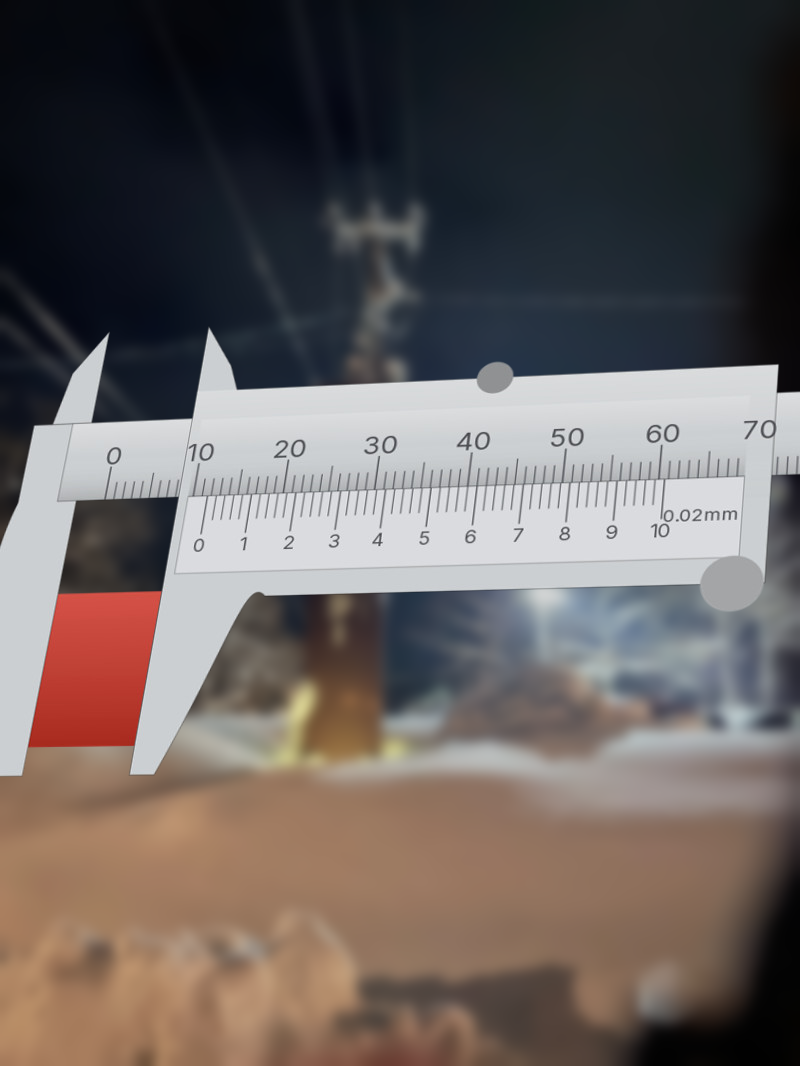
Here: 11.6 mm
